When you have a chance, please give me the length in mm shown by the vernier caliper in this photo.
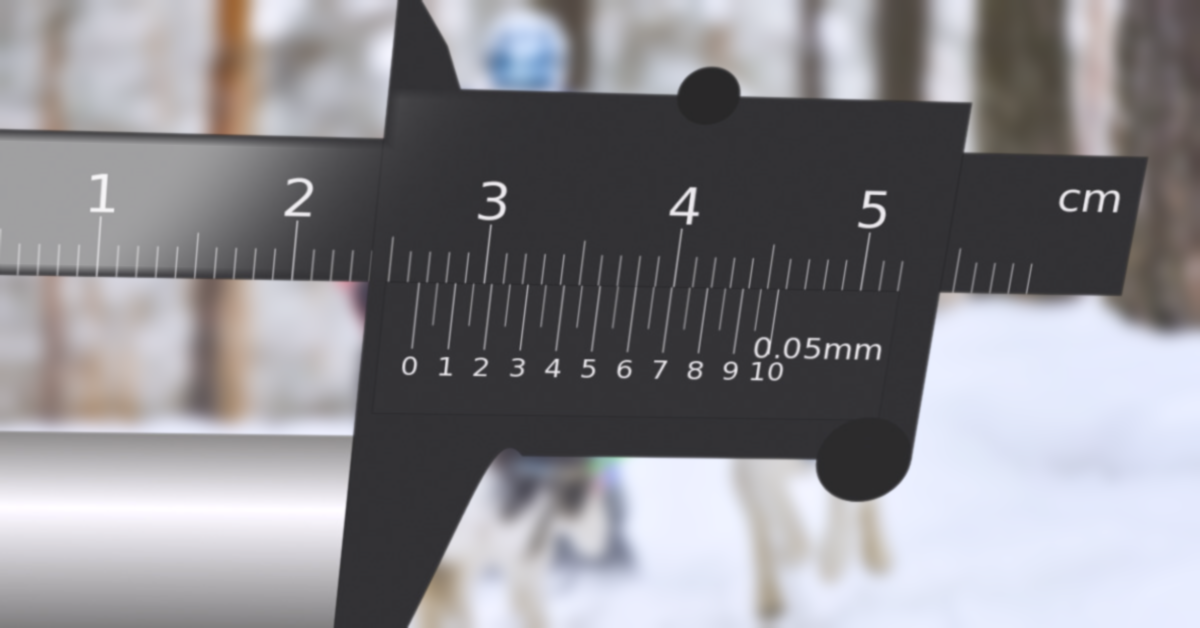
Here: 26.6 mm
